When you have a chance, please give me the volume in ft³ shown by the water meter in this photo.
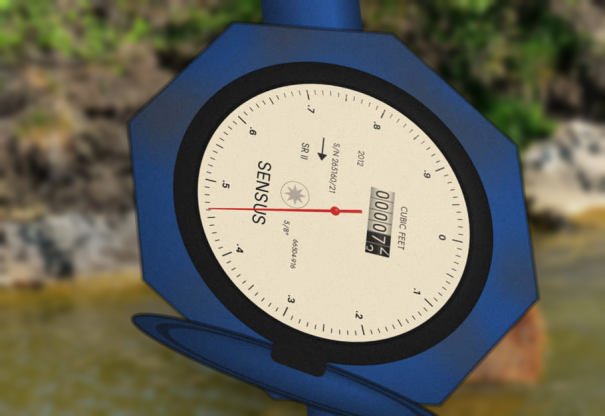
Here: 72.46 ft³
